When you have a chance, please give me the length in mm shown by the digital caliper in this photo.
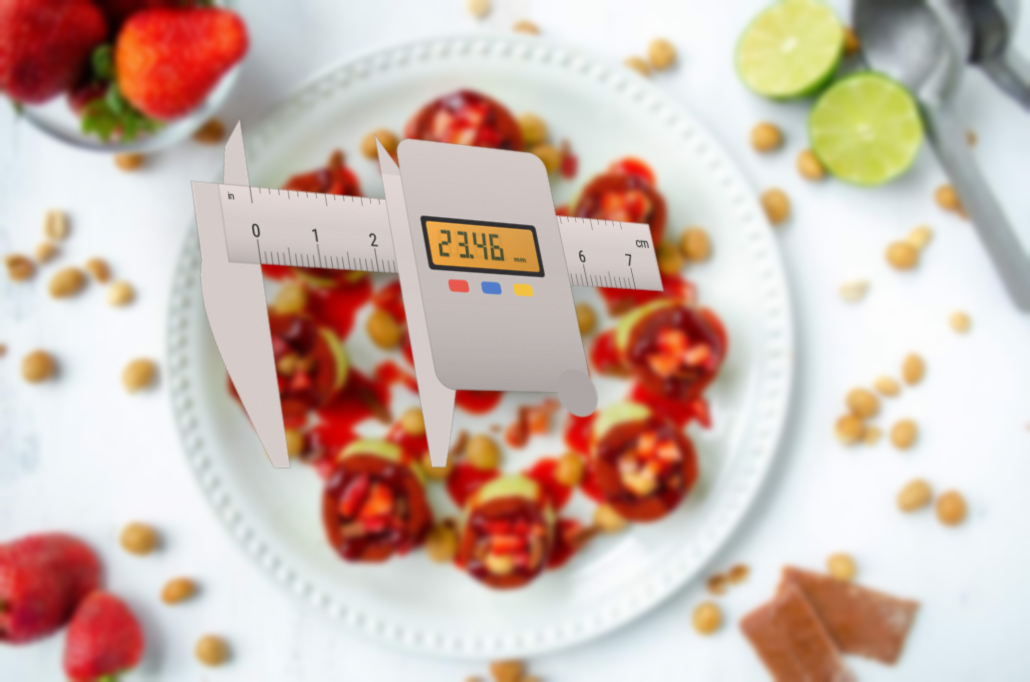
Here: 23.46 mm
